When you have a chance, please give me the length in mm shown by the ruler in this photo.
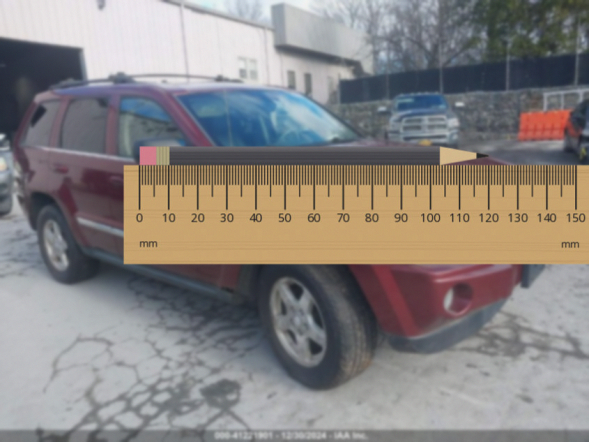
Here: 120 mm
